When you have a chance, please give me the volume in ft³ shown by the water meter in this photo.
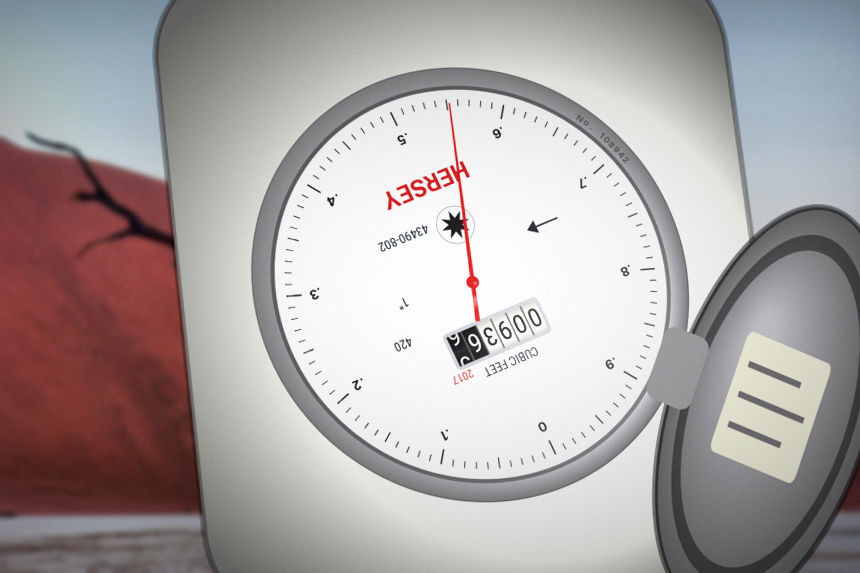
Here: 9365.55 ft³
